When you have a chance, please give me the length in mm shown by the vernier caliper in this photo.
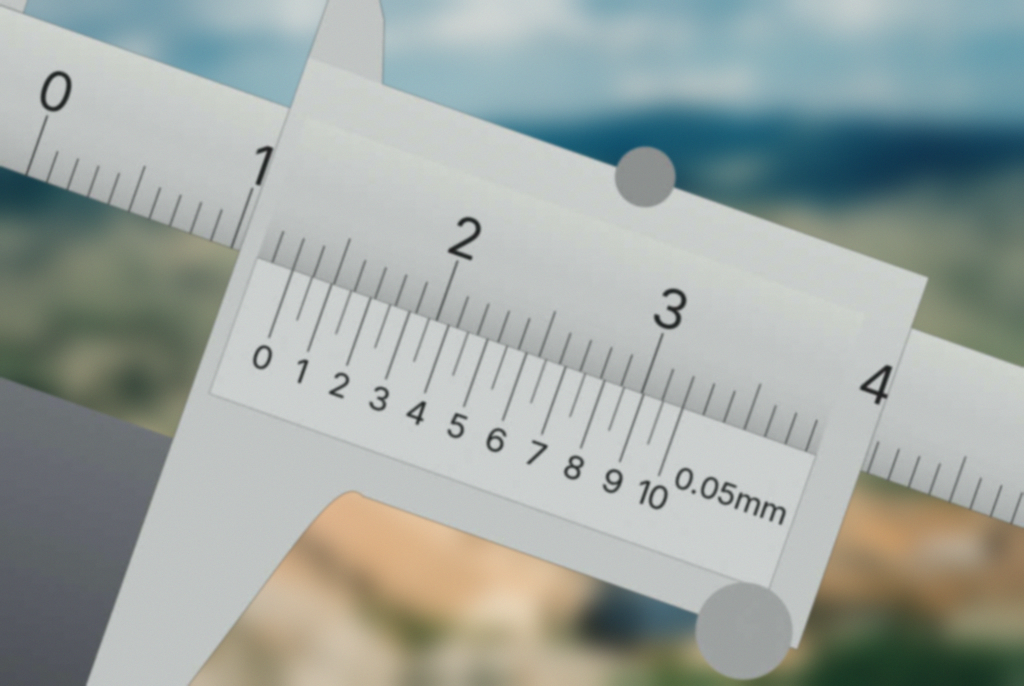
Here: 13.0 mm
